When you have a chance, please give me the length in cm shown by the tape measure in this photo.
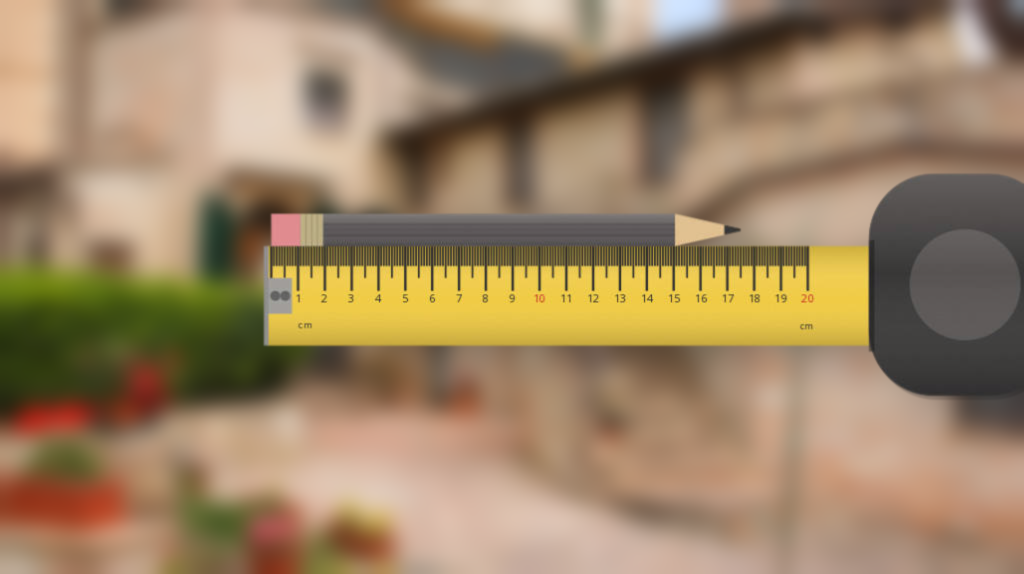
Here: 17.5 cm
